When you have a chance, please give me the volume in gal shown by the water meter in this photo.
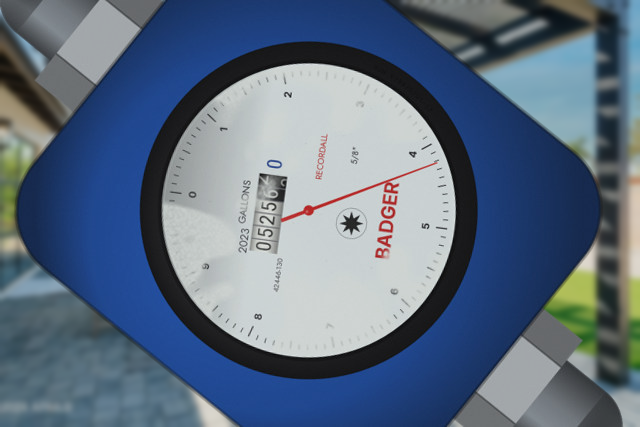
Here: 525624.2 gal
